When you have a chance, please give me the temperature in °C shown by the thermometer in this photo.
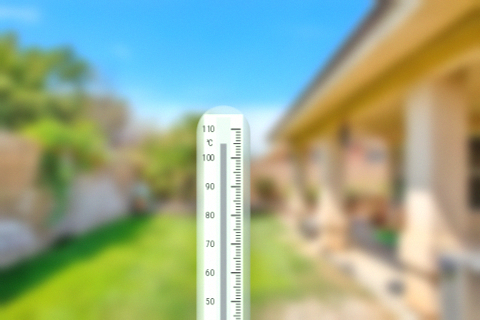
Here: 105 °C
